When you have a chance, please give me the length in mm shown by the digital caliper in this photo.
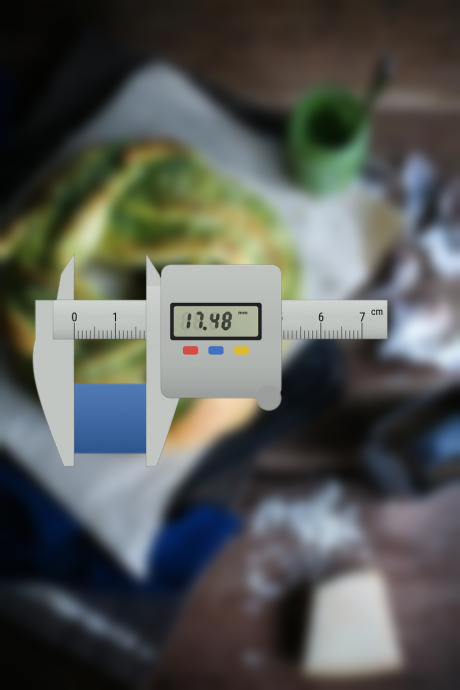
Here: 17.48 mm
